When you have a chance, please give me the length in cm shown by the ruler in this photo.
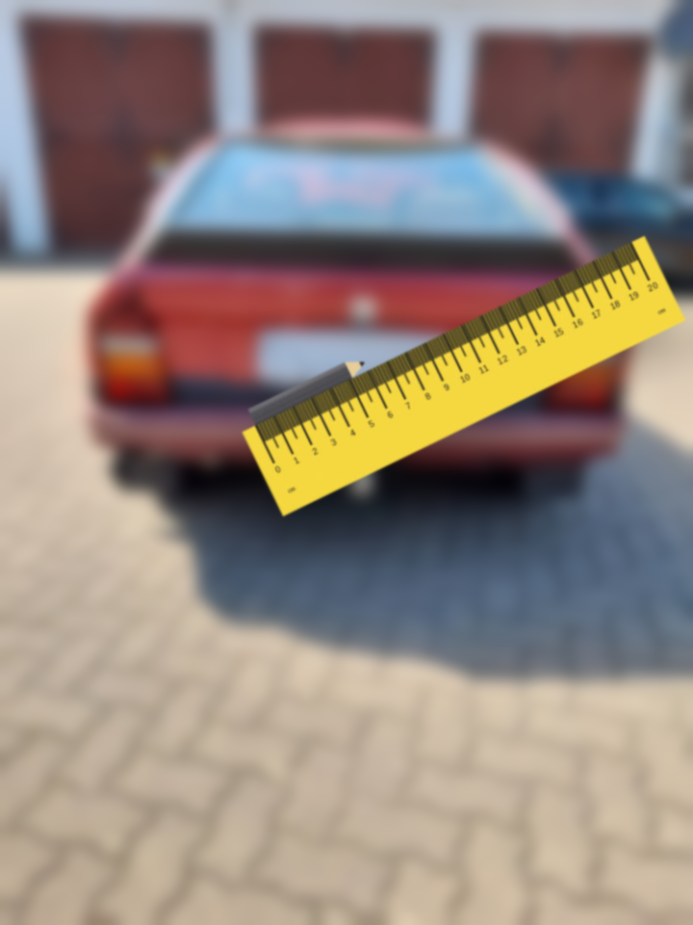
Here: 6 cm
